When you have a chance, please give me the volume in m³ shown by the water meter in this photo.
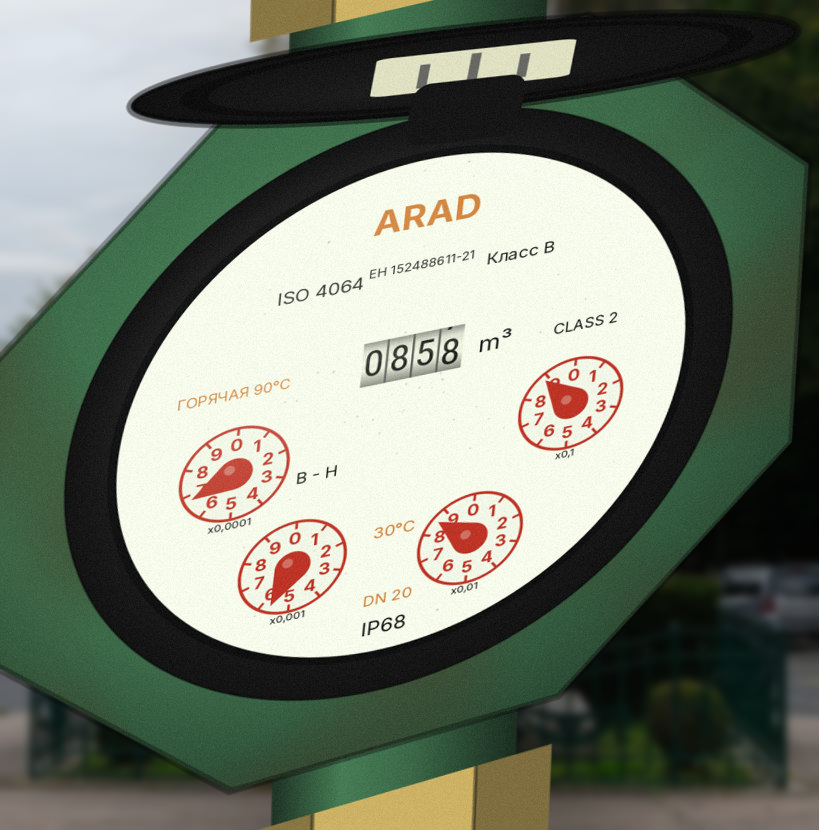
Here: 857.8856 m³
